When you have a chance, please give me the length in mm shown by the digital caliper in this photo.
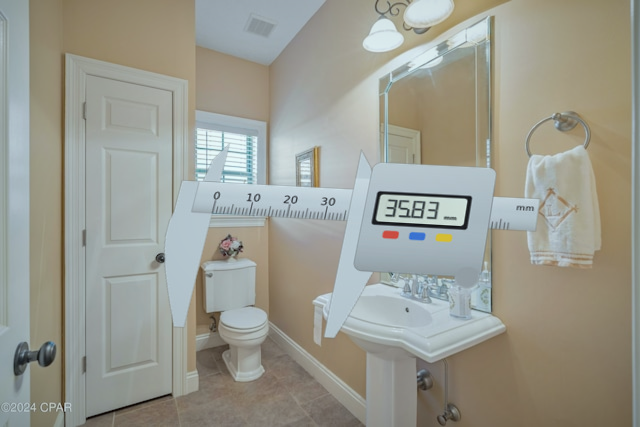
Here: 35.83 mm
